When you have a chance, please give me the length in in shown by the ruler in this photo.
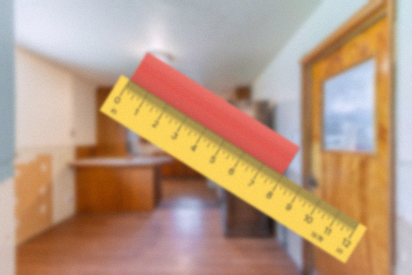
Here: 8 in
